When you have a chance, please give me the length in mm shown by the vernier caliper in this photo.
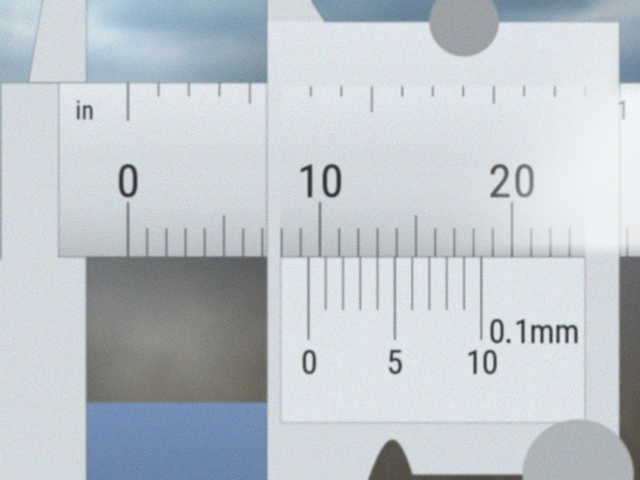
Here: 9.4 mm
